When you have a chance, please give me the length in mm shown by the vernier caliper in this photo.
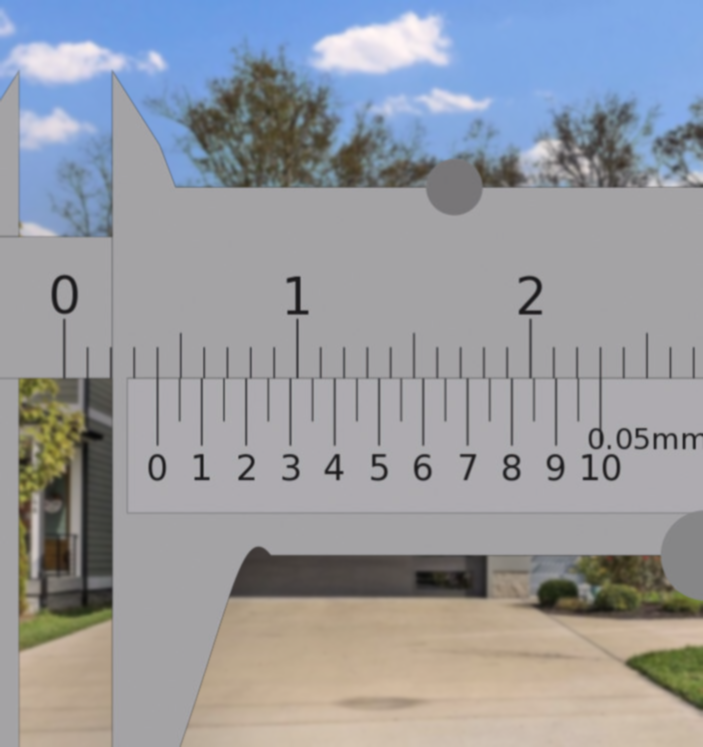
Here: 4.0 mm
